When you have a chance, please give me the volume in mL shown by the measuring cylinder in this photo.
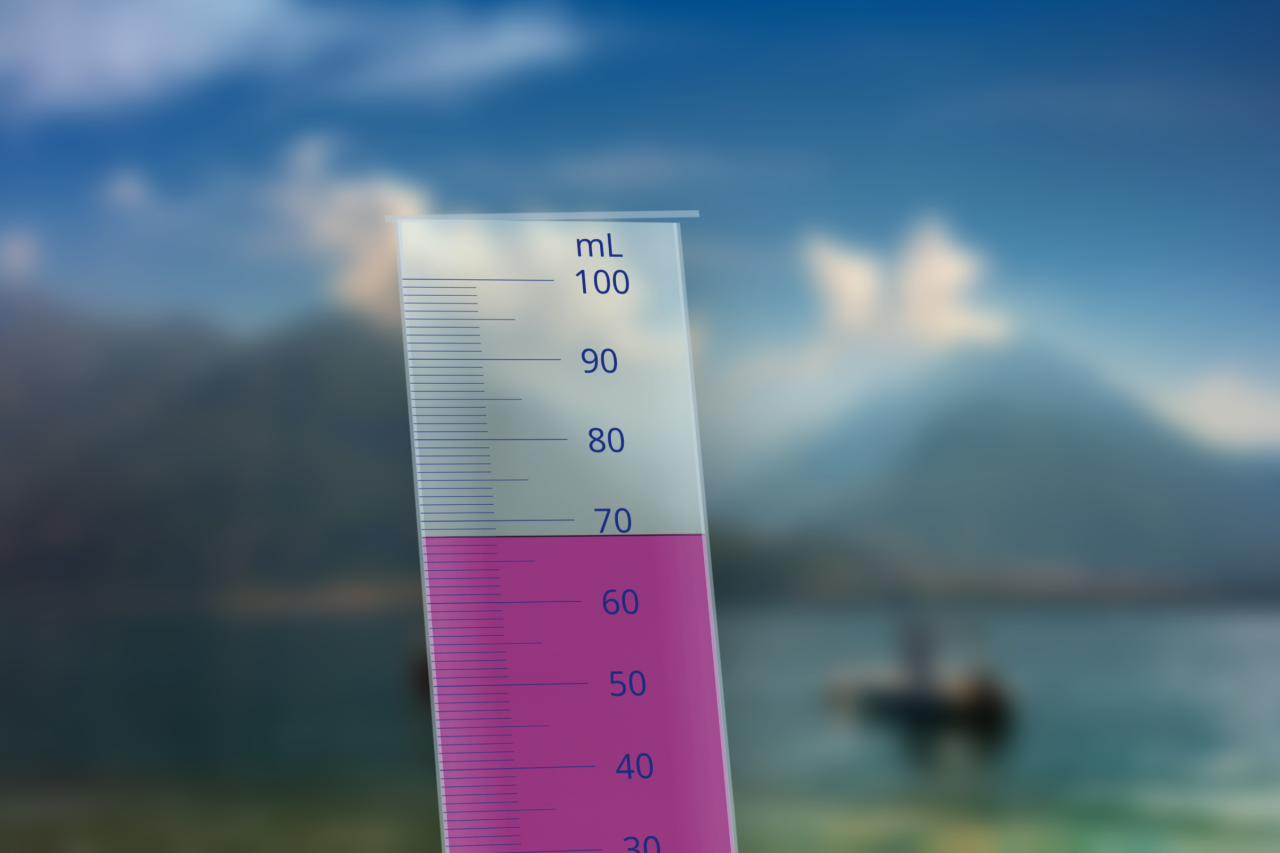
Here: 68 mL
